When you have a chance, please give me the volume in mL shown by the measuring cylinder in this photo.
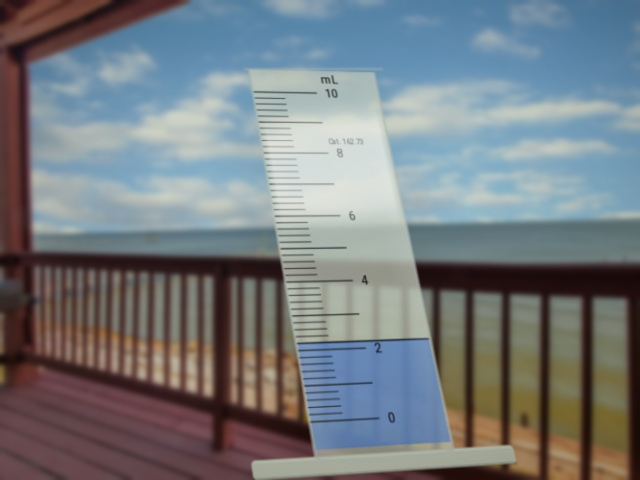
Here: 2.2 mL
